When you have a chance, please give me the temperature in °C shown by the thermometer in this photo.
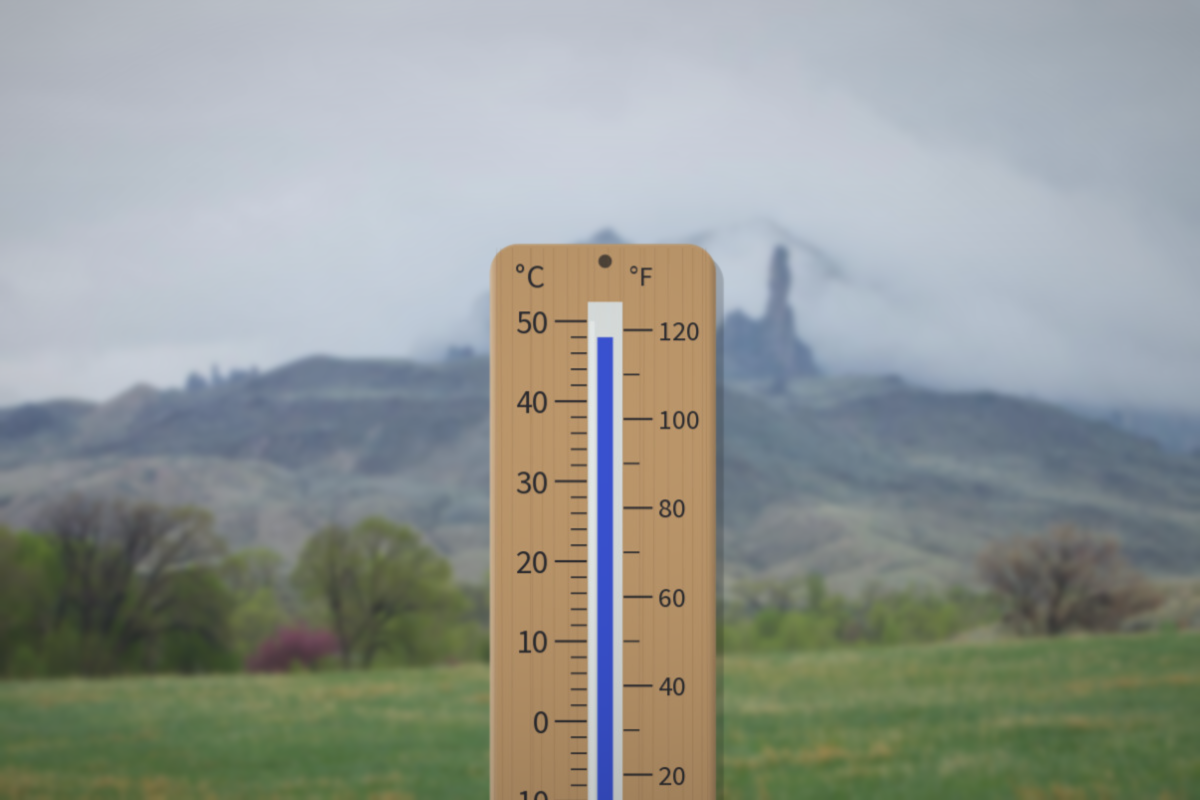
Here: 48 °C
